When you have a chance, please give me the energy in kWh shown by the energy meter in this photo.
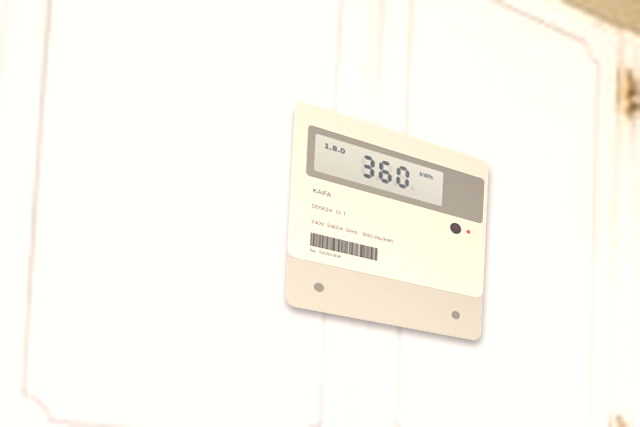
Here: 360 kWh
